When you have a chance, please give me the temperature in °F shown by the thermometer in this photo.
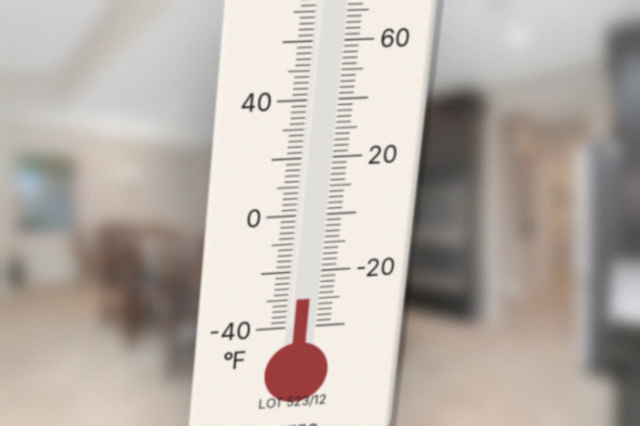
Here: -30 °F
